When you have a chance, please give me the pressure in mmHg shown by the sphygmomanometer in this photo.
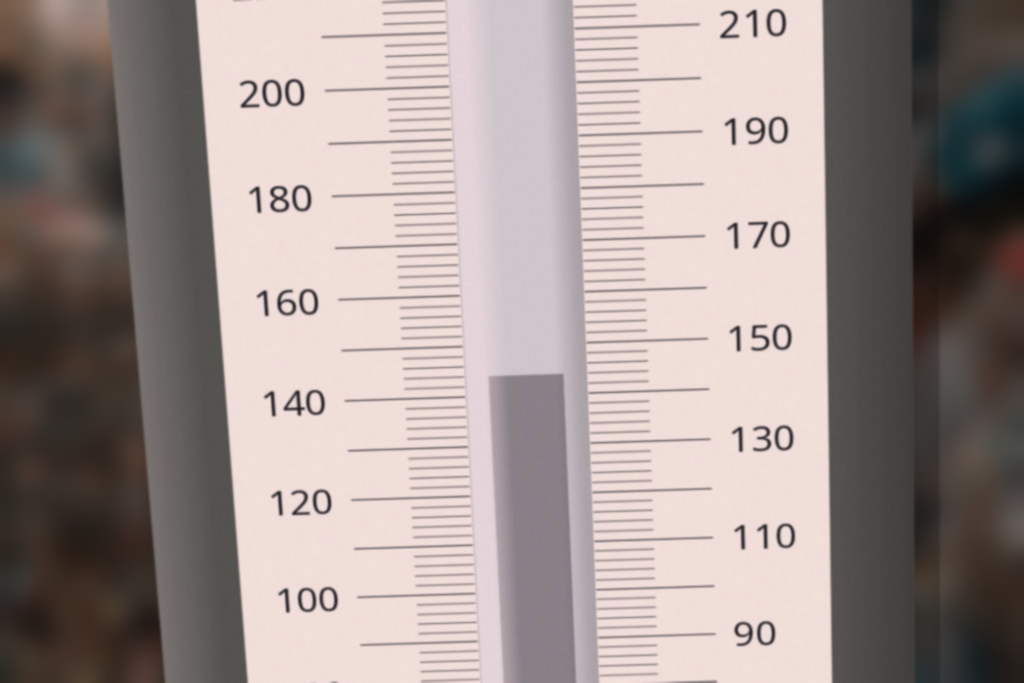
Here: 144 mmHg
